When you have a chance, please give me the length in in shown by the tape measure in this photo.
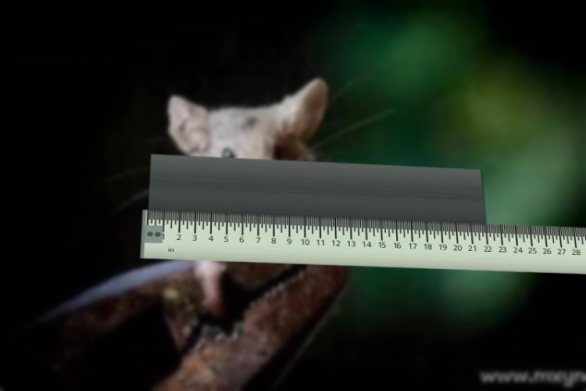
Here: 22 in
